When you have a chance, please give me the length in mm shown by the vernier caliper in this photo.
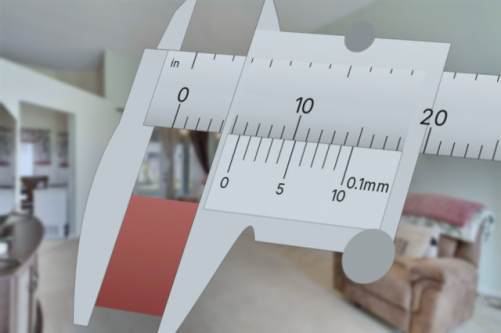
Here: 5.7 mm
